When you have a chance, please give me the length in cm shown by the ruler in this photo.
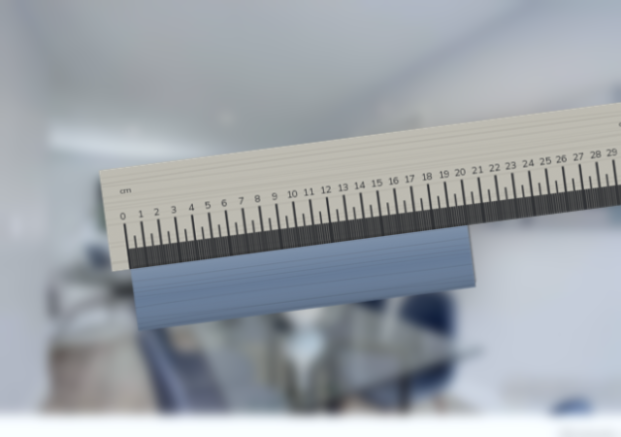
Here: 20 cm
